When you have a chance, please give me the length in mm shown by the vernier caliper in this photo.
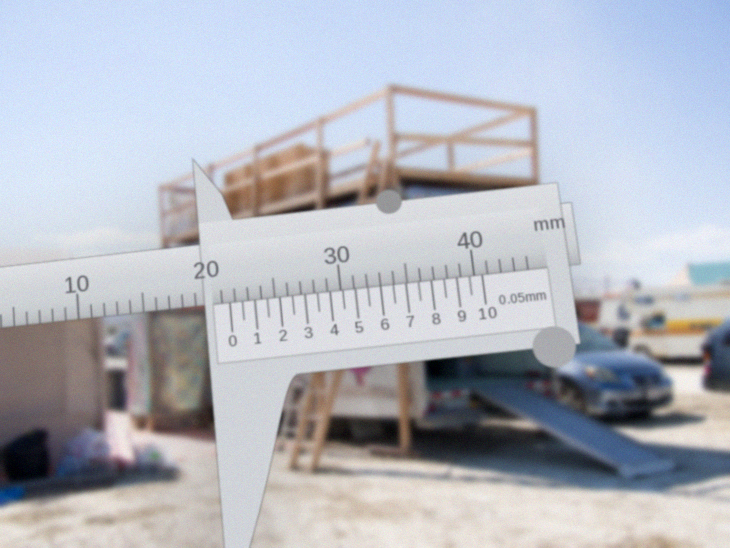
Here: 21.6 mm
